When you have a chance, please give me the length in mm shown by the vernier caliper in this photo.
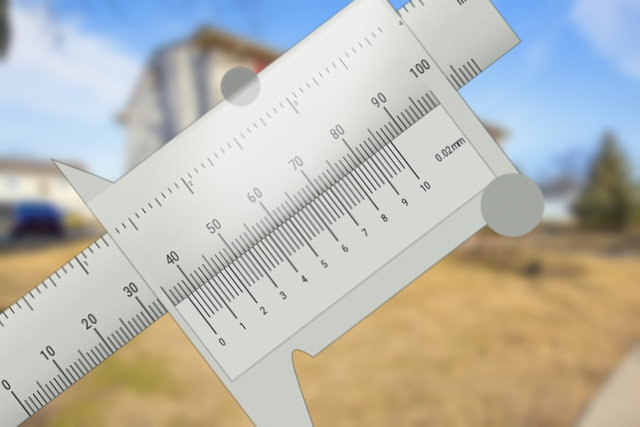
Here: 38.0 mm
